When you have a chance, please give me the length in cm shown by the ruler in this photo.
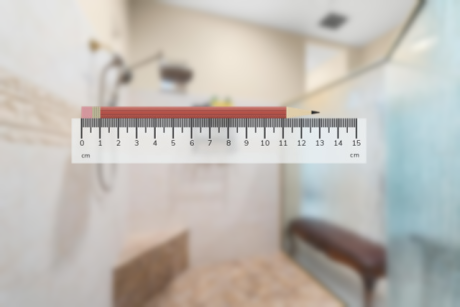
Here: 13 cm
